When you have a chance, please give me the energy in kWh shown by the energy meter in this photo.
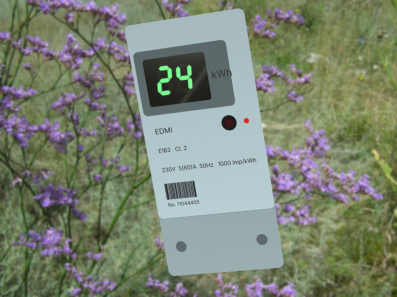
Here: 24 kWh
